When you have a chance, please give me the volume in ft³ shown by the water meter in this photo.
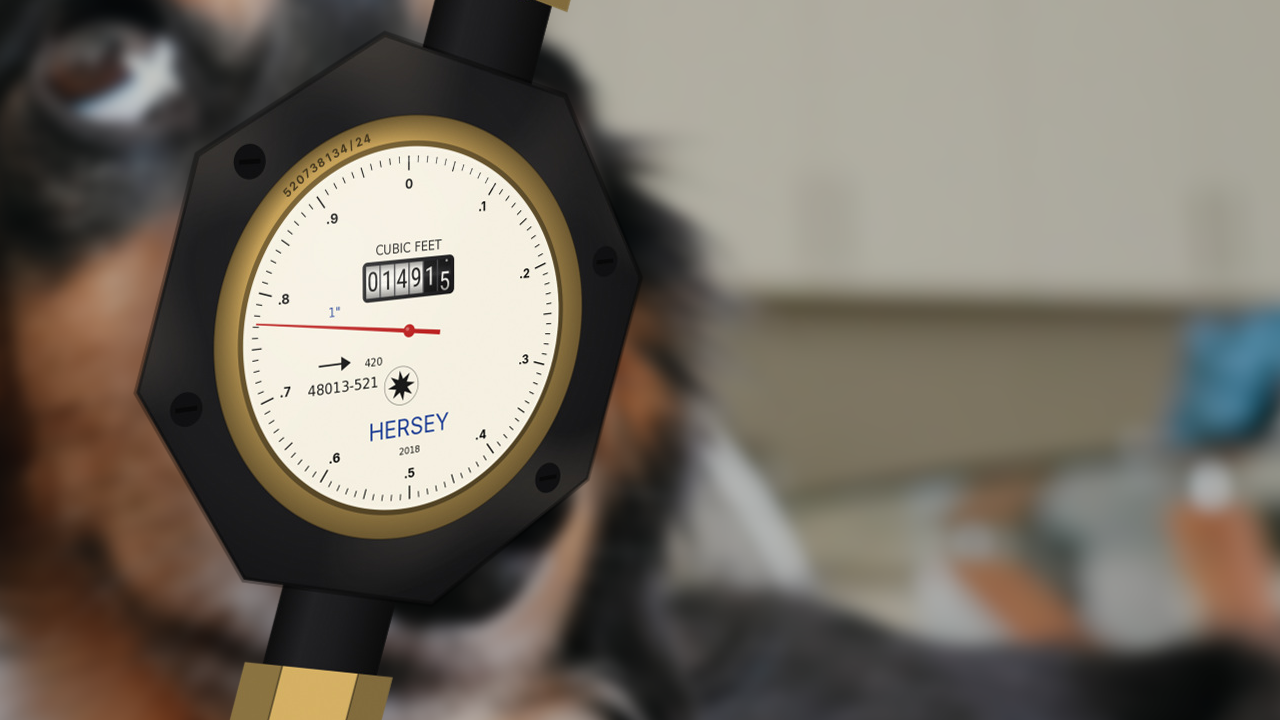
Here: 14914.77 ft³
